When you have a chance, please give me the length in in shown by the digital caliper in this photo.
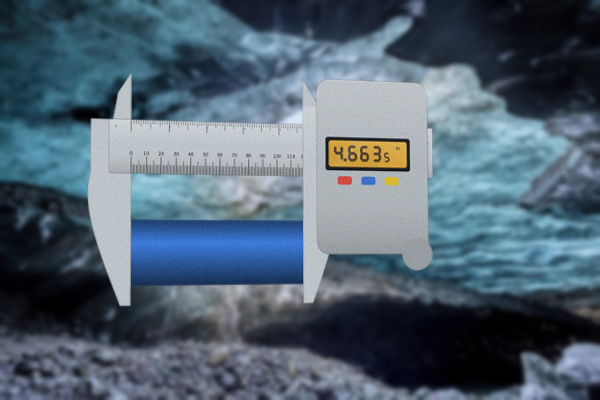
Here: 4.6635 in
